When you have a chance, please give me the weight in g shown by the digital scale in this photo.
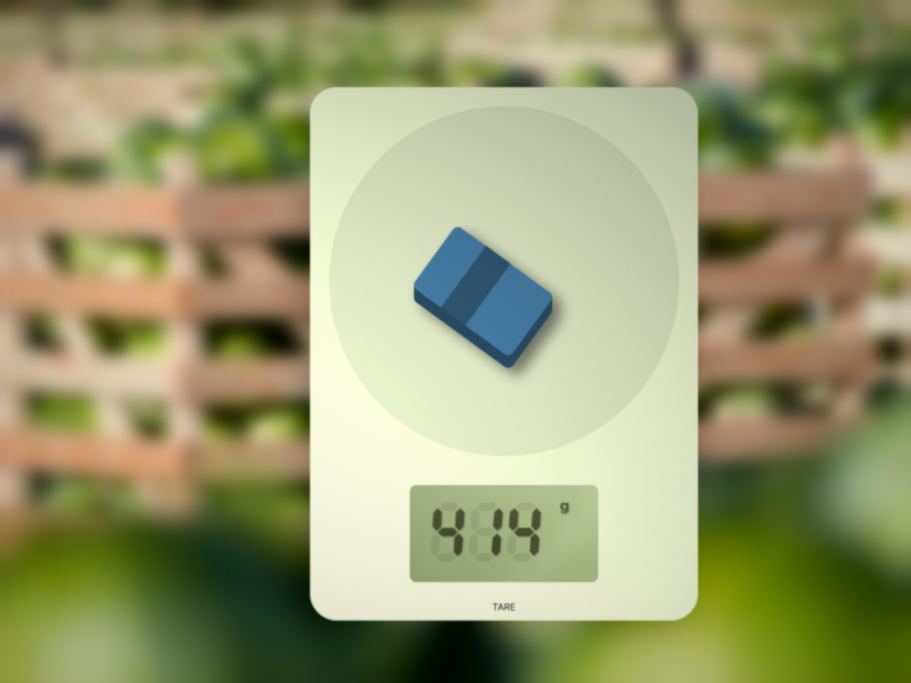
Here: 414 g
